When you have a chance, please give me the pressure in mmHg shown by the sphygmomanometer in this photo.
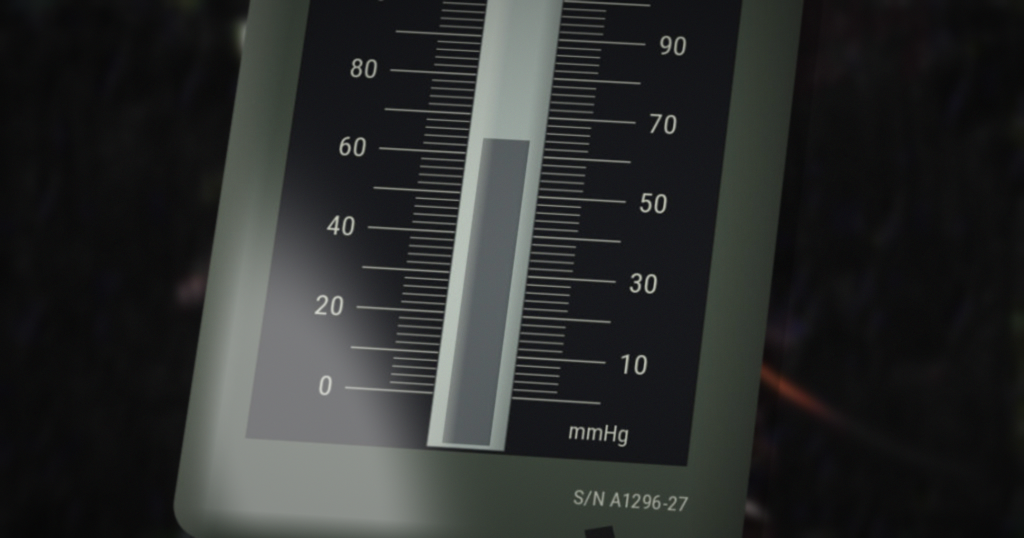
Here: 64 mmHg
